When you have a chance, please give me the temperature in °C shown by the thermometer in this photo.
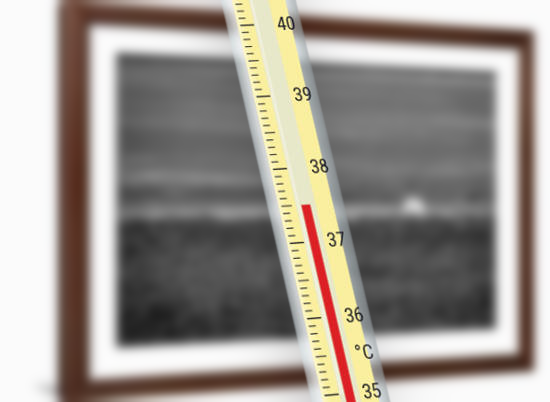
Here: 37.5 °C
